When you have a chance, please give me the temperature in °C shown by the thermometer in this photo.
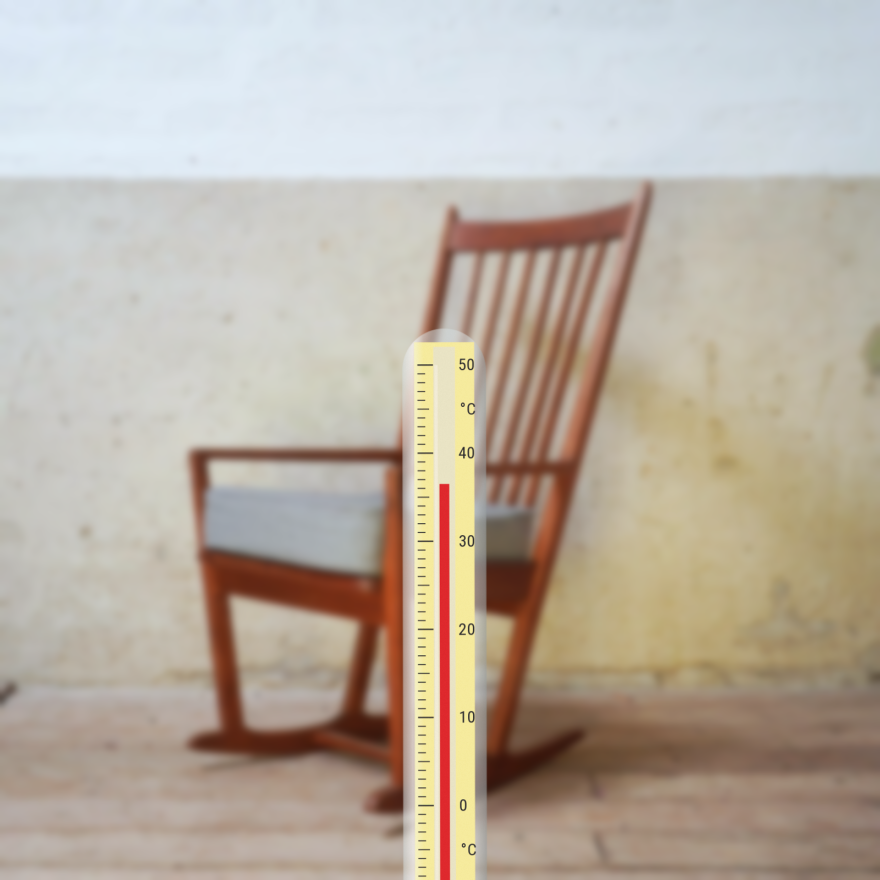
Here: 36.5 °C
